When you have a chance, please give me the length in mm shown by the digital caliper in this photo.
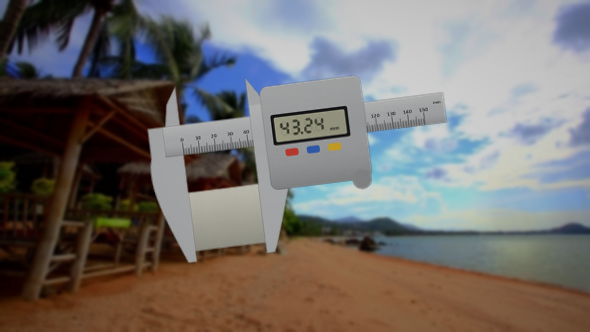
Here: 43.24 mm
